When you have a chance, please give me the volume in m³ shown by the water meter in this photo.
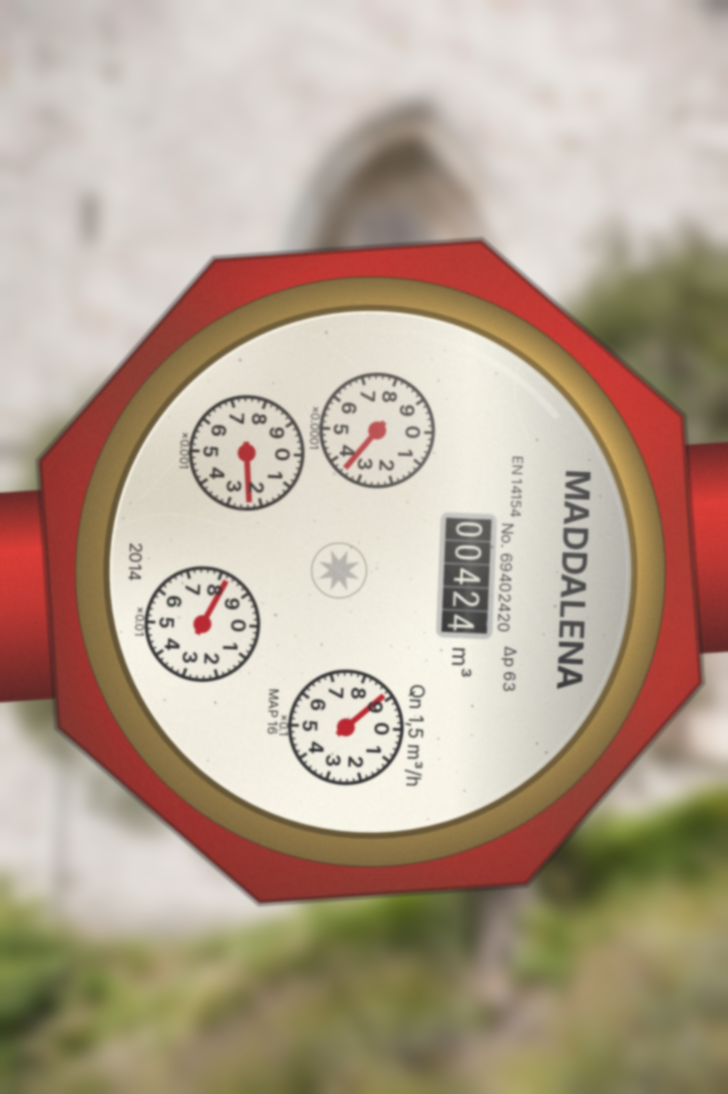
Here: 423.8823 m³
